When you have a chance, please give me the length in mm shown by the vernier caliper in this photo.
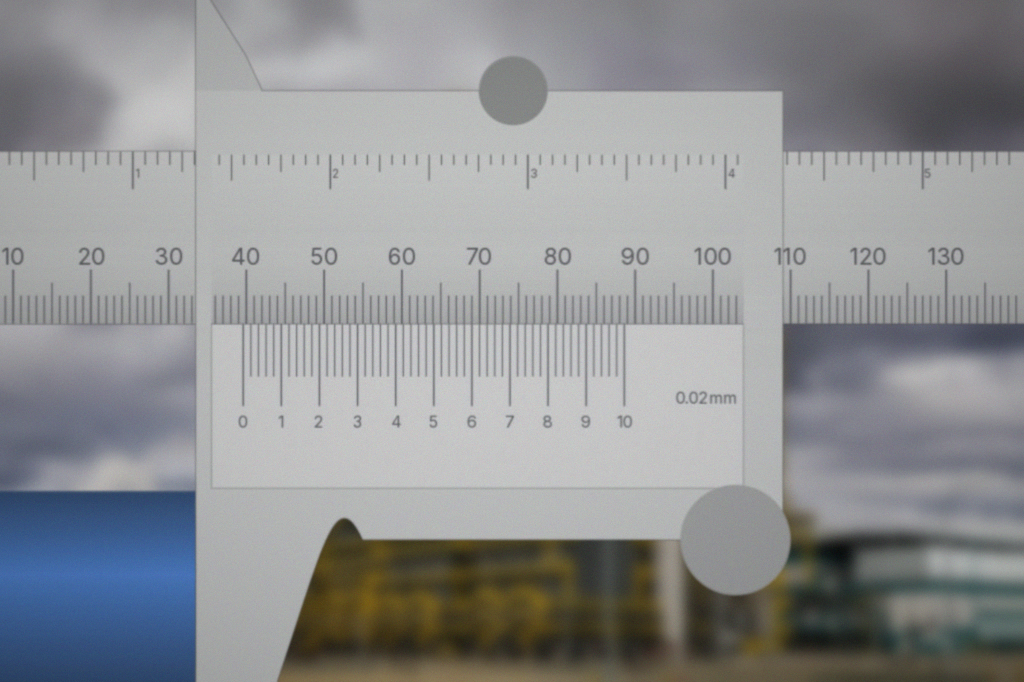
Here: 39.6 mm
